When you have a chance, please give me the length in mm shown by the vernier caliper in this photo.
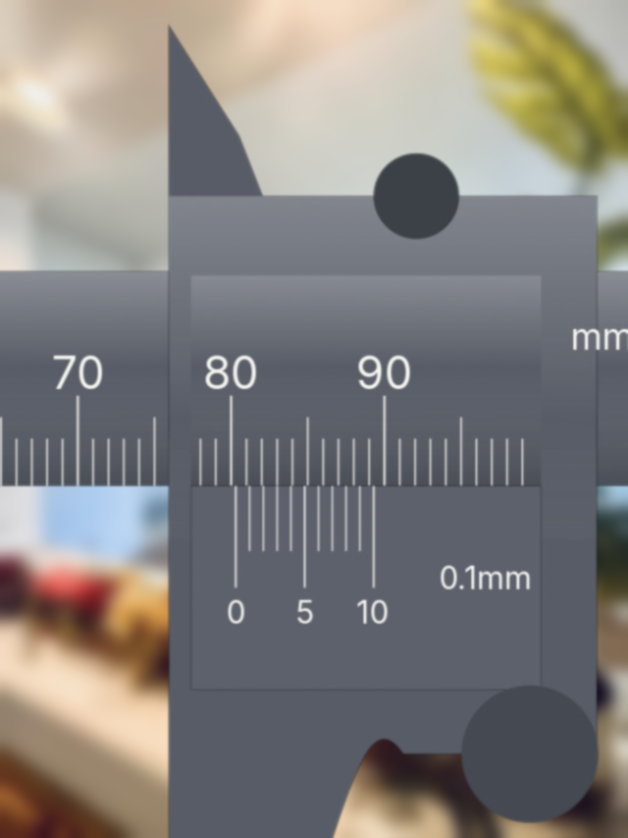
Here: 80.3 mm
